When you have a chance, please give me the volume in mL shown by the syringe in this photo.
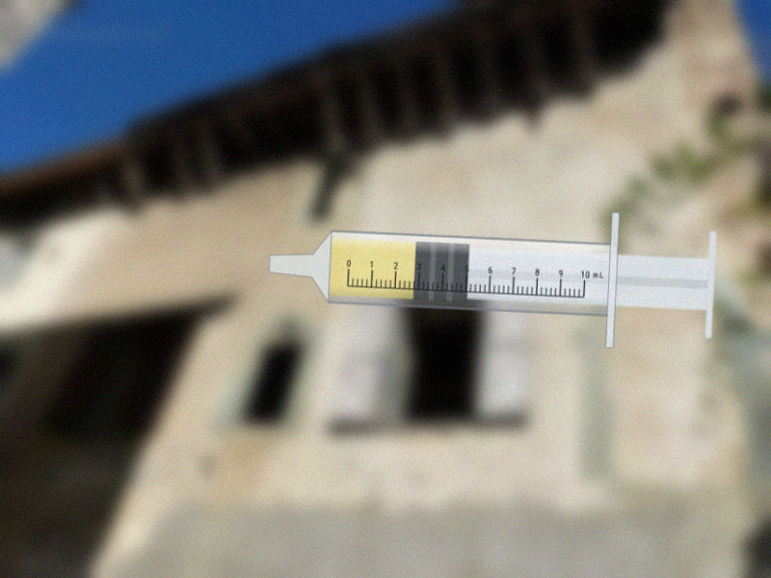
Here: 2.8 mL
